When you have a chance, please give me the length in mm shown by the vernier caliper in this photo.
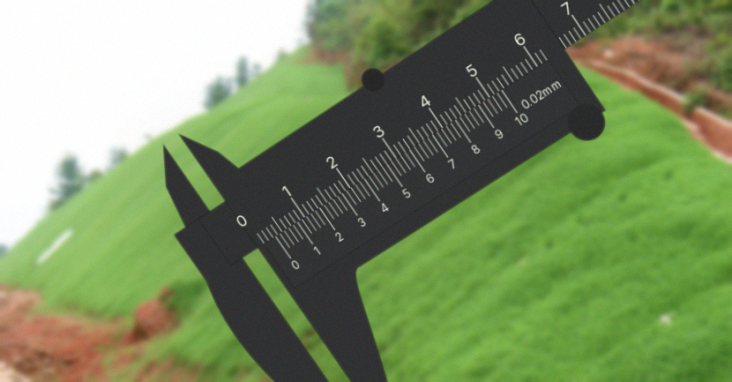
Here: 3.5 mm
